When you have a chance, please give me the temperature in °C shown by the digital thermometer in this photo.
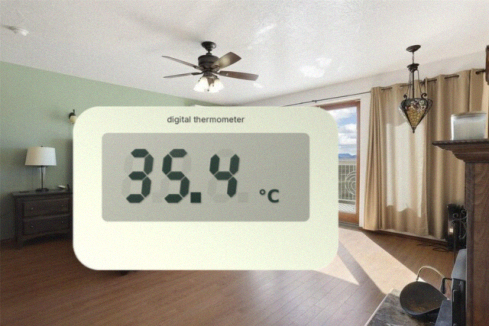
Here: 35.4 °C
